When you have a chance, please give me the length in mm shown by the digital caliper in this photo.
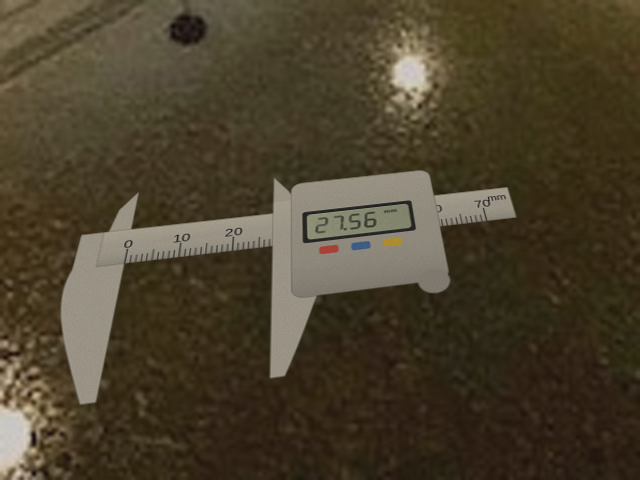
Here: 27.56 mm
